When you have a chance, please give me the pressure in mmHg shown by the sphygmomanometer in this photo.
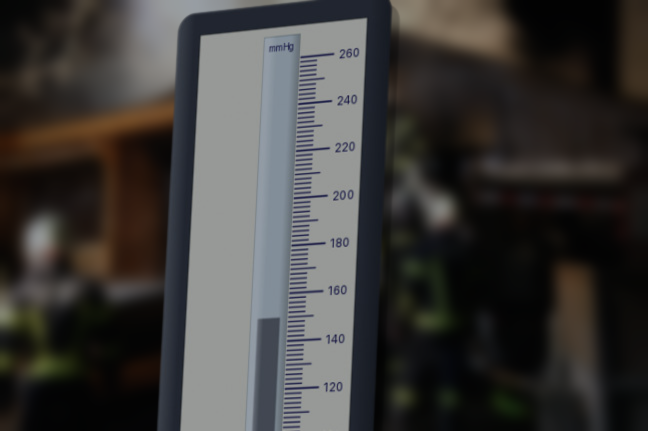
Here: 150 mmHg
